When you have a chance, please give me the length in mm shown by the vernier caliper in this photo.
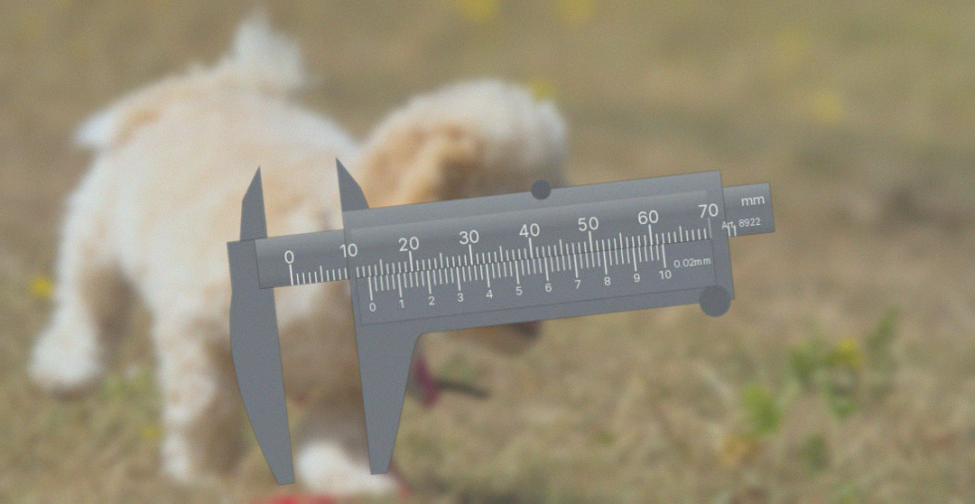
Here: 12.8 mm
